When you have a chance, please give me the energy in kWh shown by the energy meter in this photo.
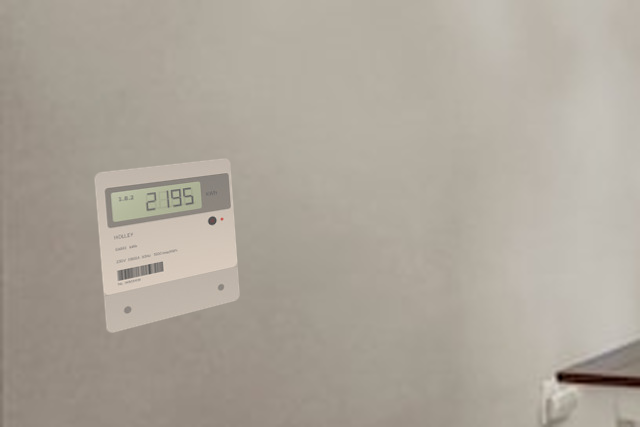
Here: 2195 kWh
